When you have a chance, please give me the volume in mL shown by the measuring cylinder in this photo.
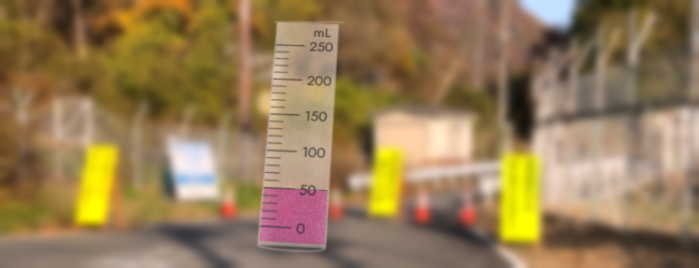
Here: 50 mL
